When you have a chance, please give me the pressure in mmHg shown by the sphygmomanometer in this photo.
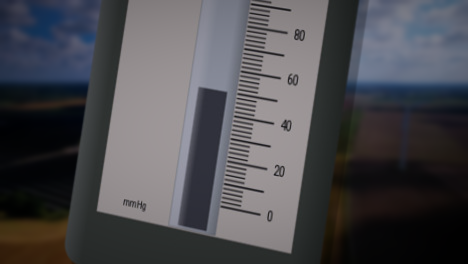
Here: 50 mmHg
